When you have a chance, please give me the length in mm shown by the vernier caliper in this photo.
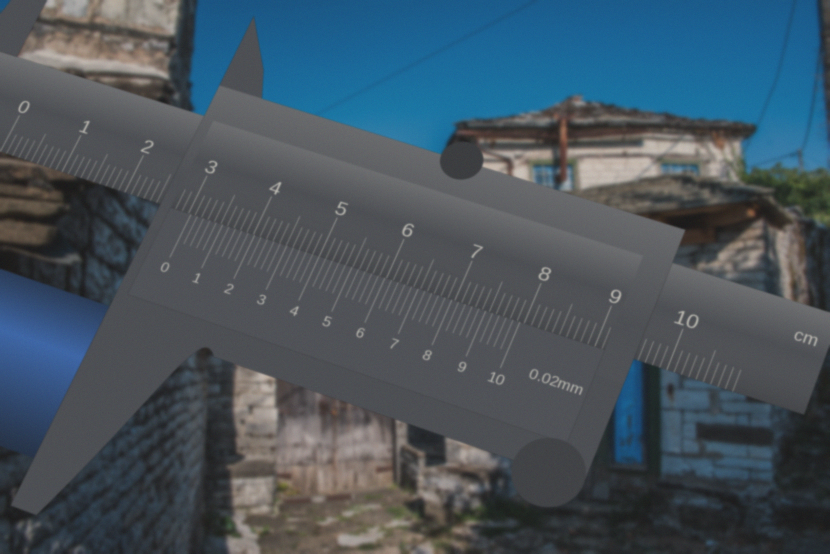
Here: 30.4 mm
